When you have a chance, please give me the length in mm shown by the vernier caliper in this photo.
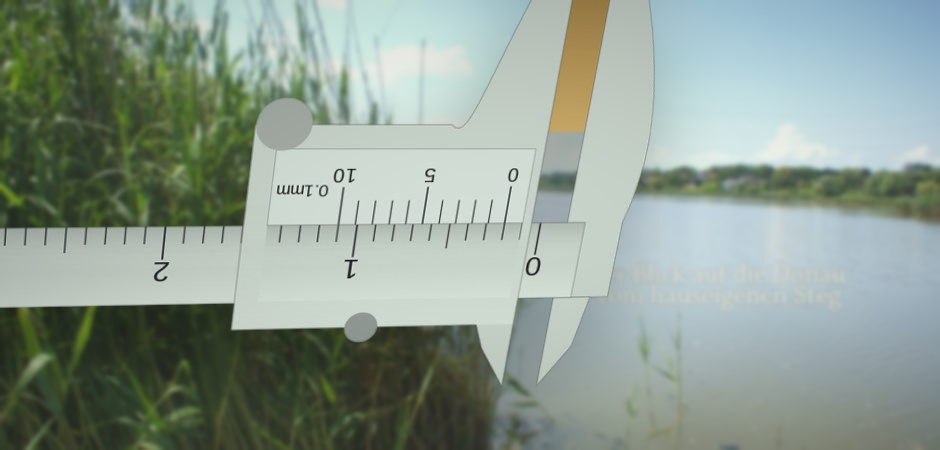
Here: 2.0 mm
